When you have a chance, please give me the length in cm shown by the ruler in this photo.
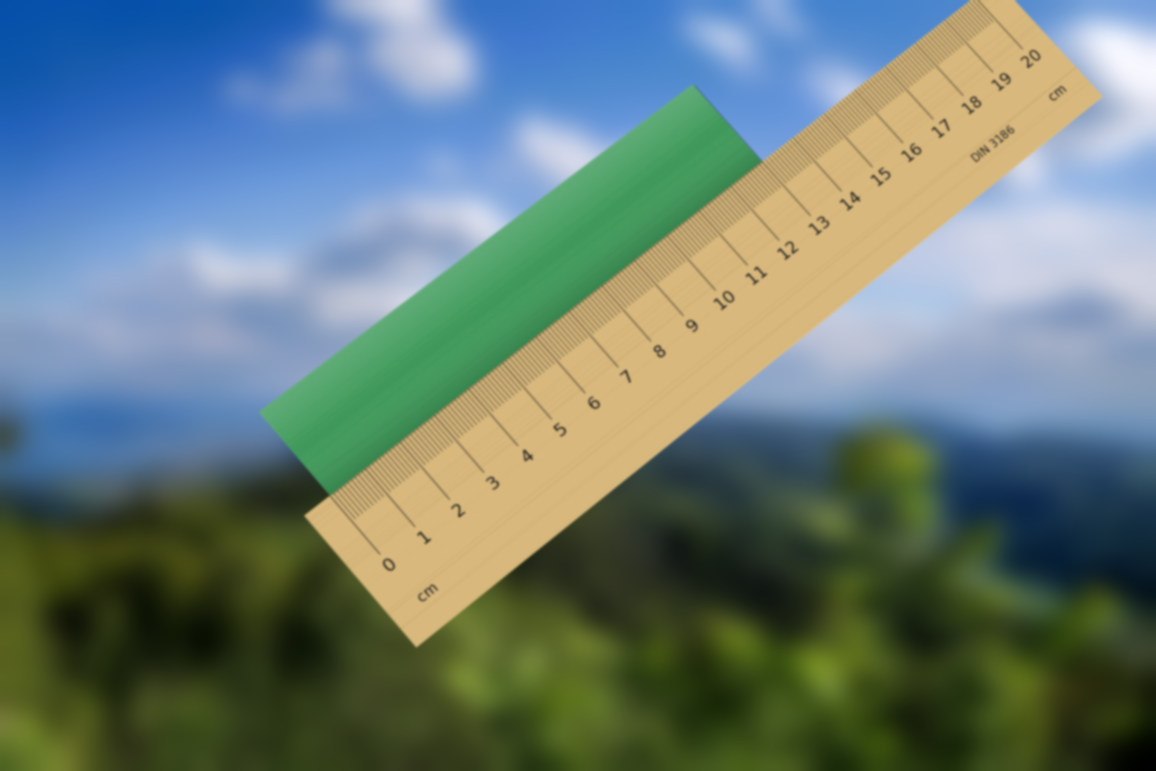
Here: 13 cm
